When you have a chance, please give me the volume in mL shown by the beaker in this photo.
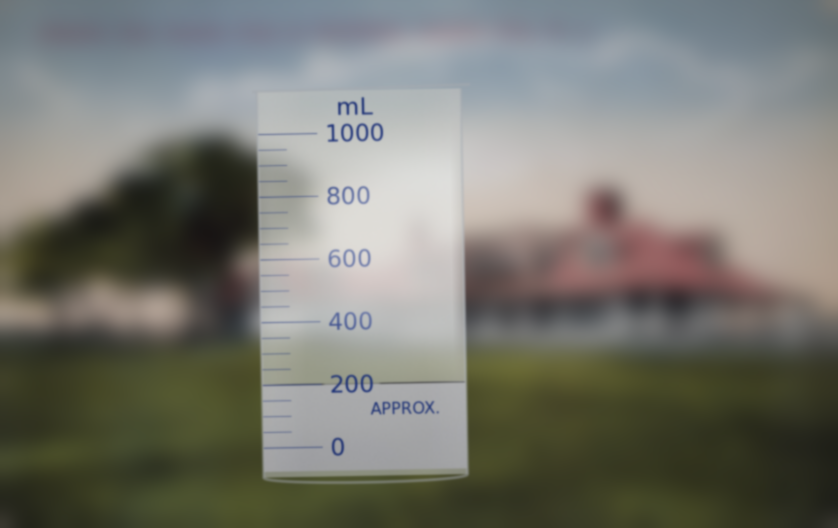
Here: 200 mL
